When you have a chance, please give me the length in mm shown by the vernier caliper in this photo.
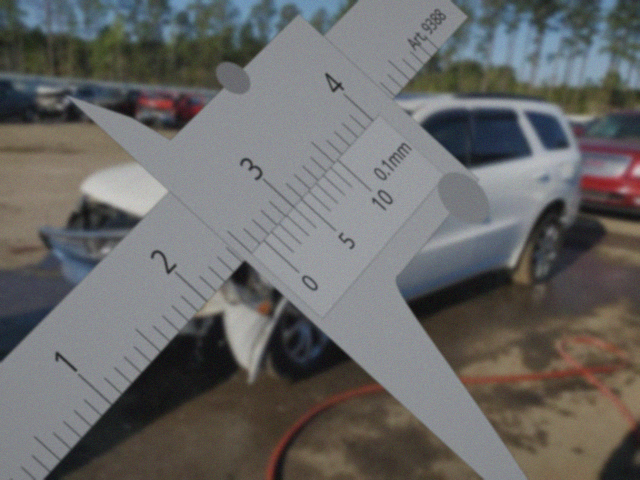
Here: 26.4 mm
